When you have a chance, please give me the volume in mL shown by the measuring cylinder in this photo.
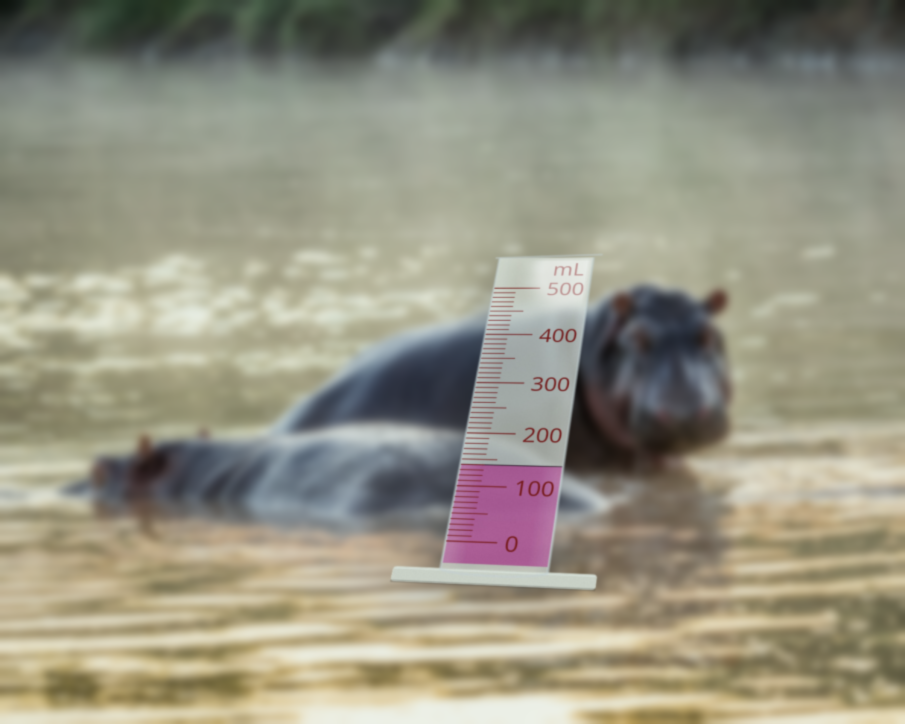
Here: 140 mL
